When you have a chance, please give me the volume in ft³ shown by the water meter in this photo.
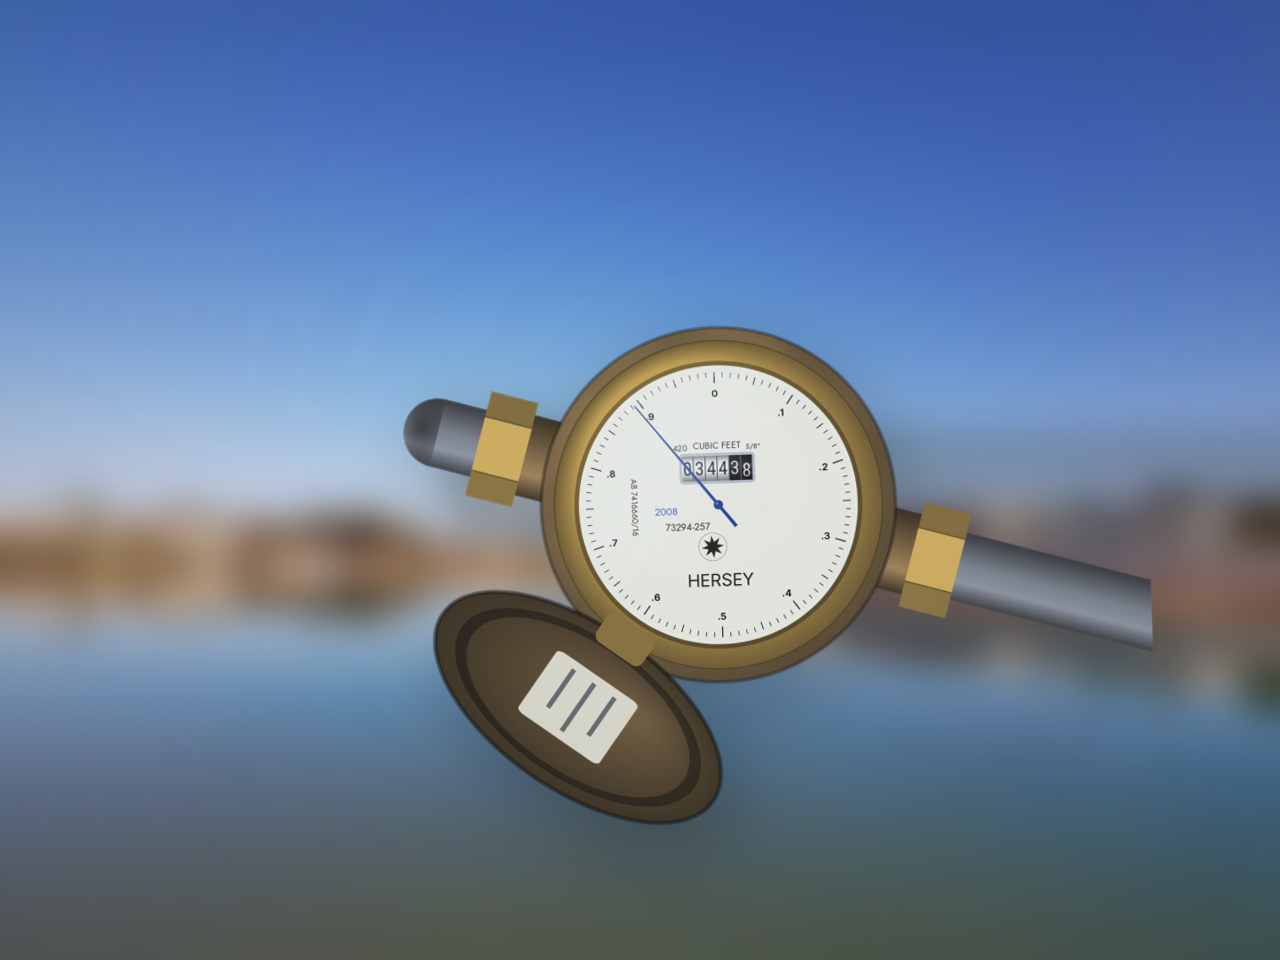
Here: 34437.89 ft³
